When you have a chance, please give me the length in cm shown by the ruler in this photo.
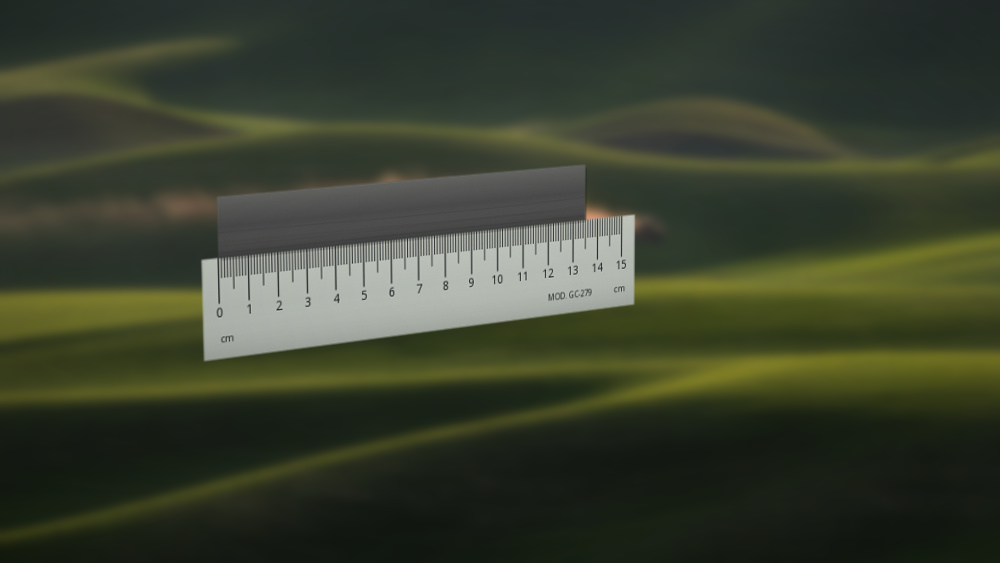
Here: 13.5 cm
